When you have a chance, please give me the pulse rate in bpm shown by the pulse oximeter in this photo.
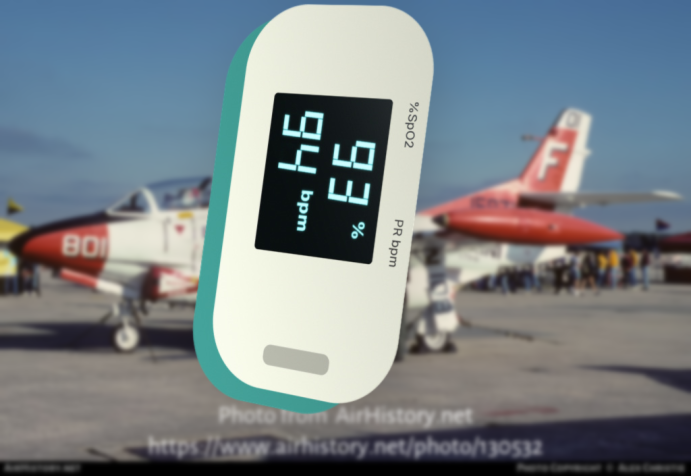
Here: 94 bpm
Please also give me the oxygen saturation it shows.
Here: 93 %
